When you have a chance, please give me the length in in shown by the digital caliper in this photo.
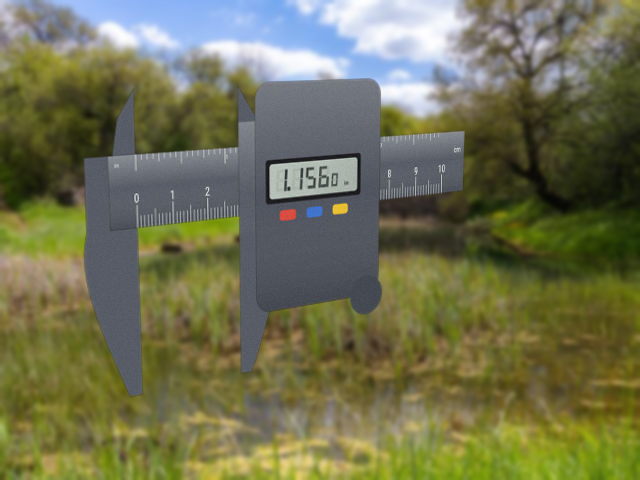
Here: 1.1560 in
